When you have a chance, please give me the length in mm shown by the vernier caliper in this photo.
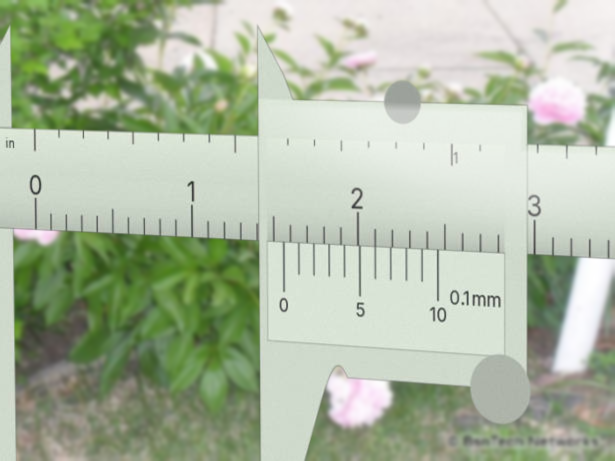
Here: 15.6 mm
